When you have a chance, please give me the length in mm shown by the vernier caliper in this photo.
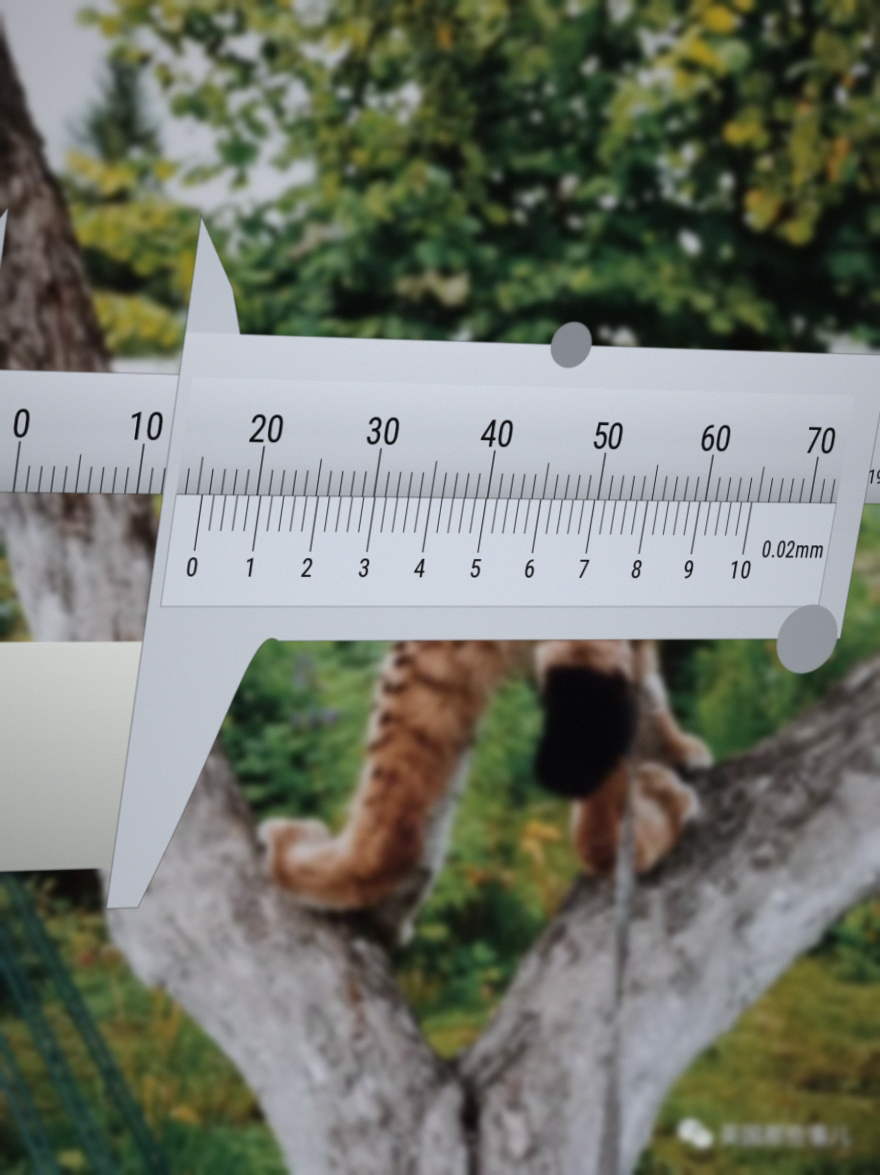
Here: 15.4 mm
